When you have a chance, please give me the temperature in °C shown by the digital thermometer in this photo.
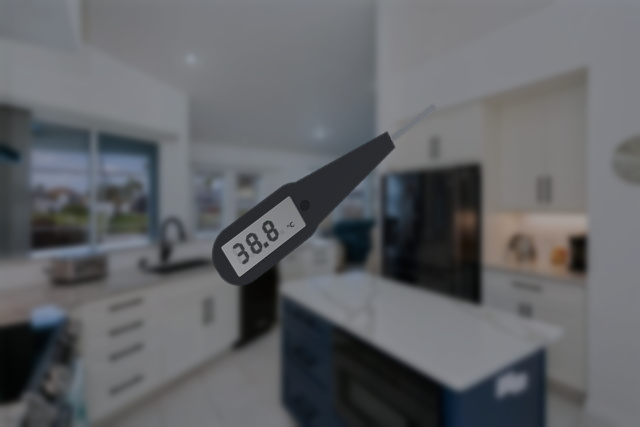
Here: 38.8 °C
